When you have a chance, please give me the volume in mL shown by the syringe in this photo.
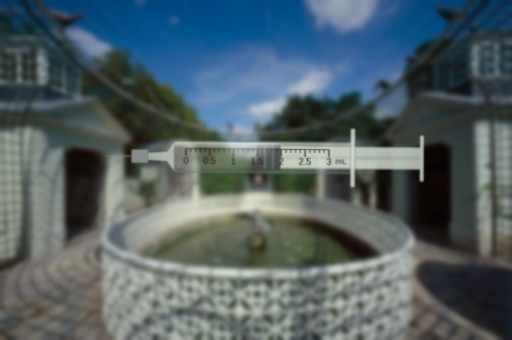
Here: 1.5 mL
